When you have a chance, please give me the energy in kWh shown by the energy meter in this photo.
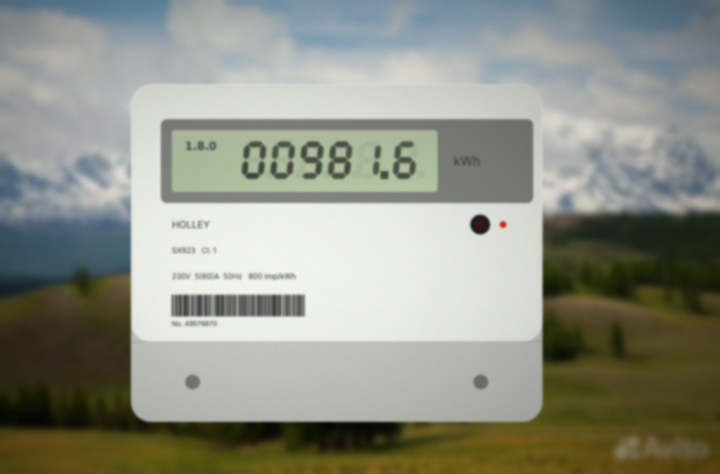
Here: 981.6 kWh
